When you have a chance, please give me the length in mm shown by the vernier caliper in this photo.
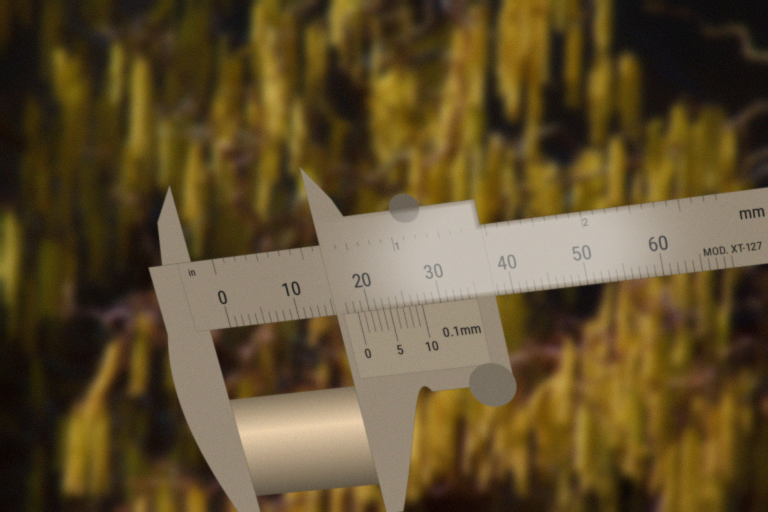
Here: 18.4 mm
